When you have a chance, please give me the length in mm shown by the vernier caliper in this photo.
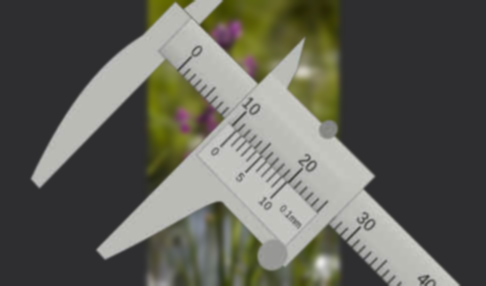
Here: 10.8 mm
